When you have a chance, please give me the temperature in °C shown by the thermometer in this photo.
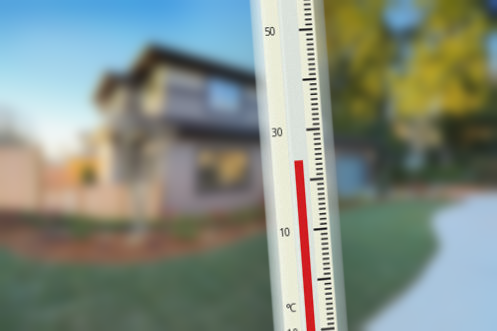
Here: 24 °C
